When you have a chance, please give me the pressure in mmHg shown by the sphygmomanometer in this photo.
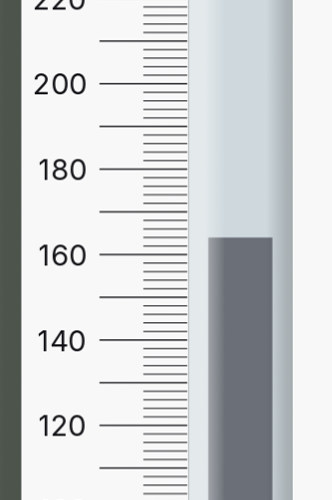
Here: 164 mmHg
